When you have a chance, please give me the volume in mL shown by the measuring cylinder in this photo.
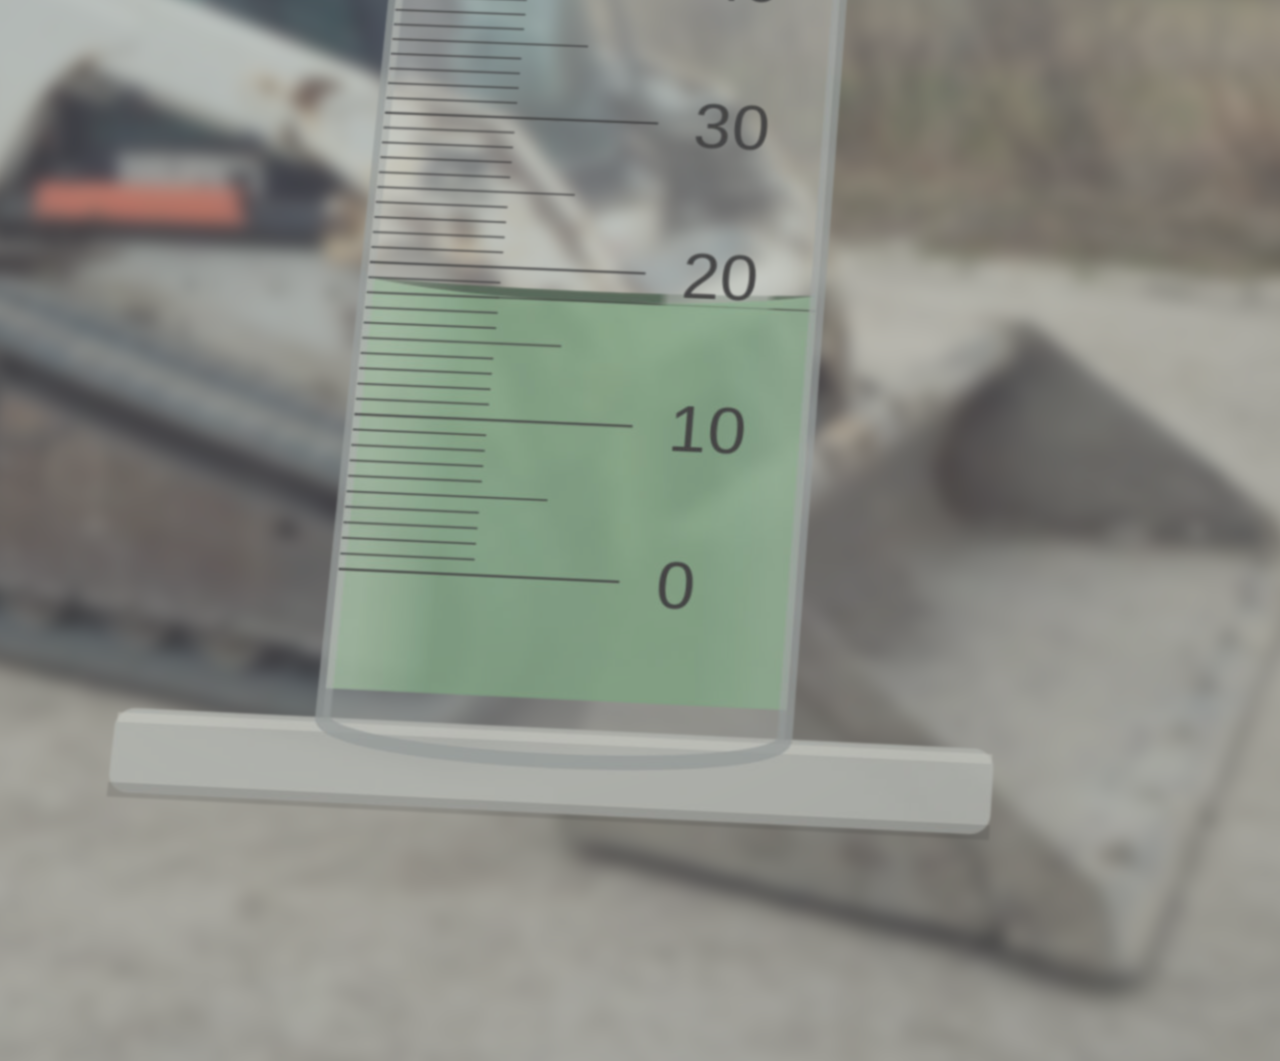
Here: 18 mL
